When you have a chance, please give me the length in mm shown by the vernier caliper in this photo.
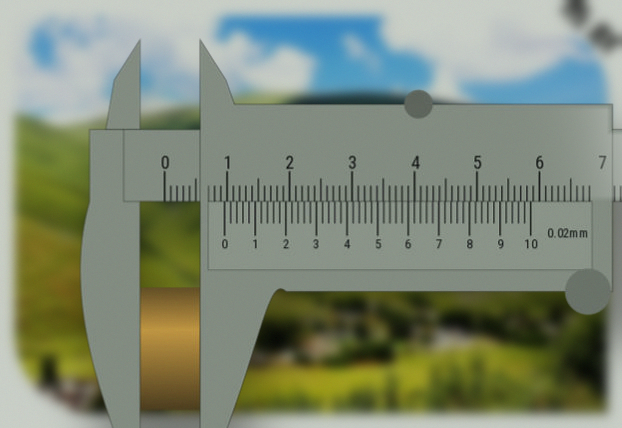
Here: 9.6 mm
